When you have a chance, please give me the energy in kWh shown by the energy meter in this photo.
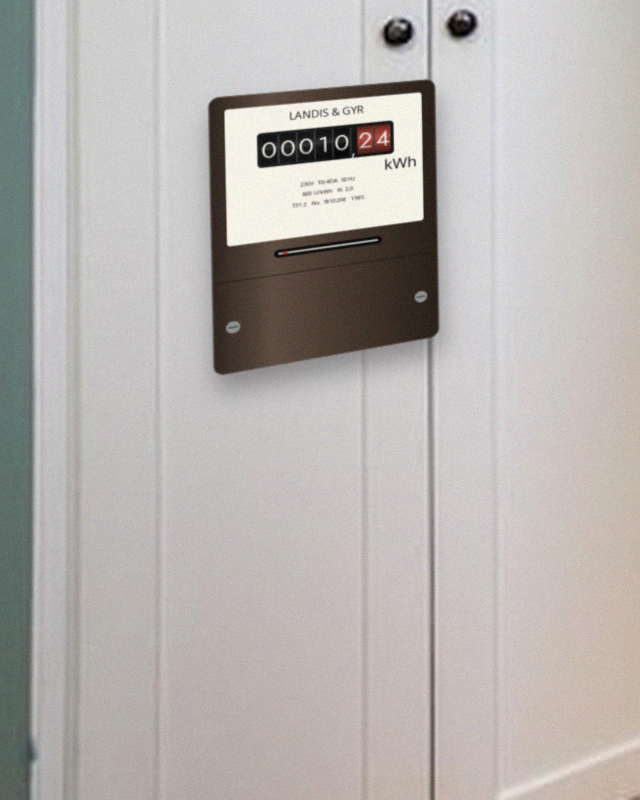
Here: 10.24 kWh
